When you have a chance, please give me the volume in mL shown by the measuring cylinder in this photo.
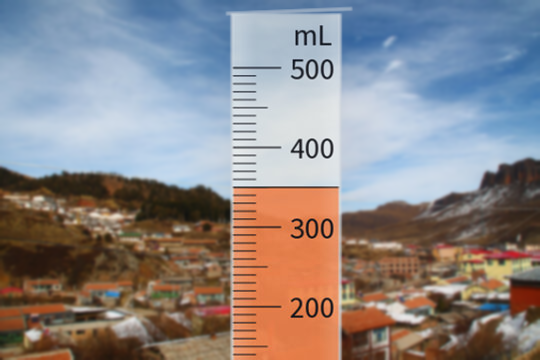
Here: 350 mL
